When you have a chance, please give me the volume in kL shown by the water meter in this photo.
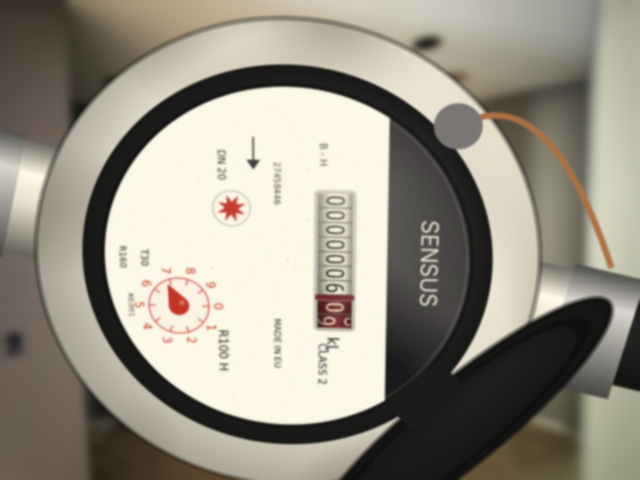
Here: 6.086 kL
